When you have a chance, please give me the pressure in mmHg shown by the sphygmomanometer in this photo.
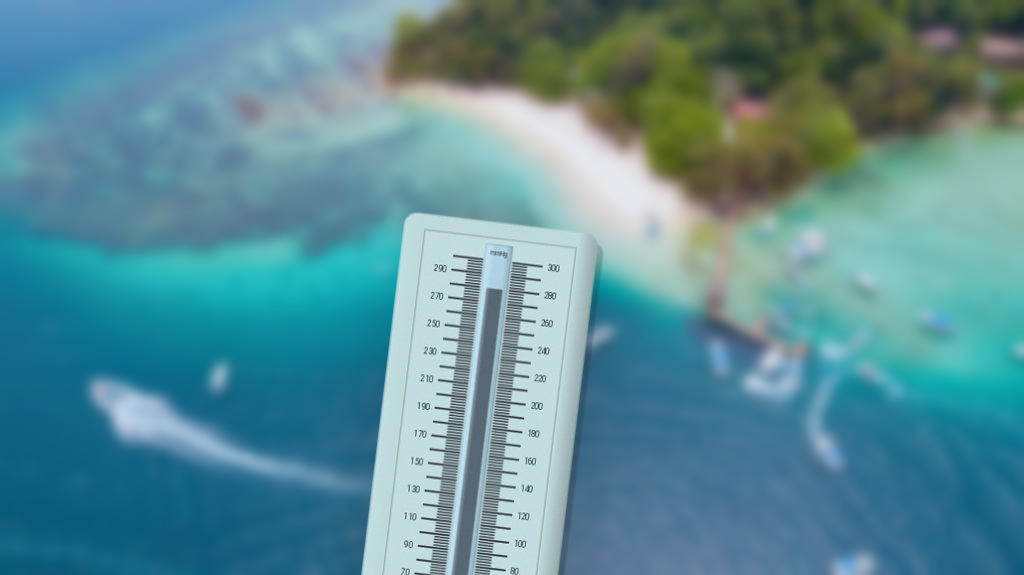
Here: 280 mmHg
